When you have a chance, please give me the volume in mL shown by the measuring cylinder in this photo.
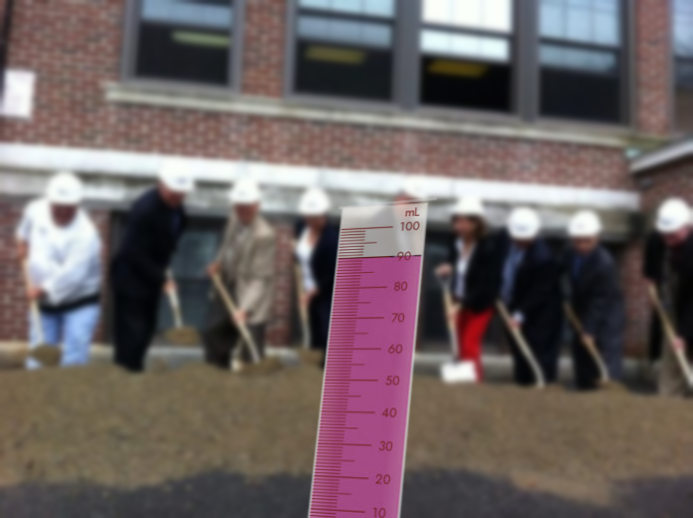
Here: 90 mL
